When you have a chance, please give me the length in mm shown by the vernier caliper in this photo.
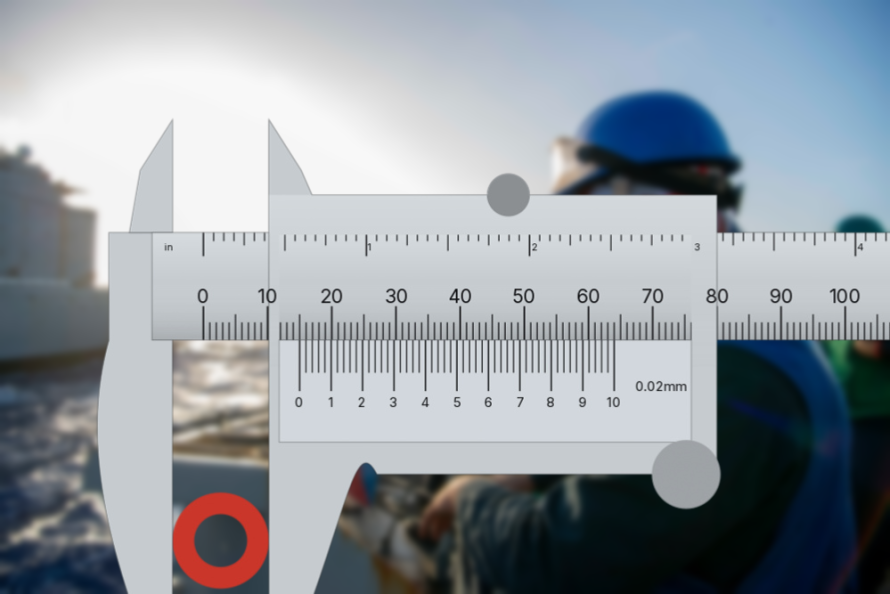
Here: 15.0 mm
